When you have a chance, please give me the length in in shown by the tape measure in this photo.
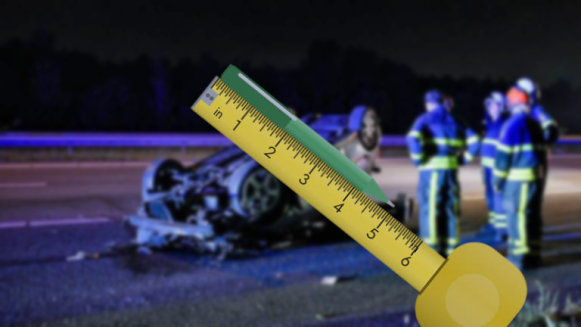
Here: 5 in
